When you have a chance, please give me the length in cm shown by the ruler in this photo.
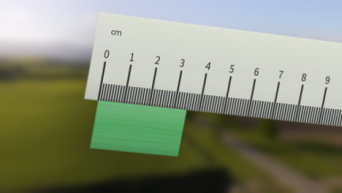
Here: 3.5 cm
